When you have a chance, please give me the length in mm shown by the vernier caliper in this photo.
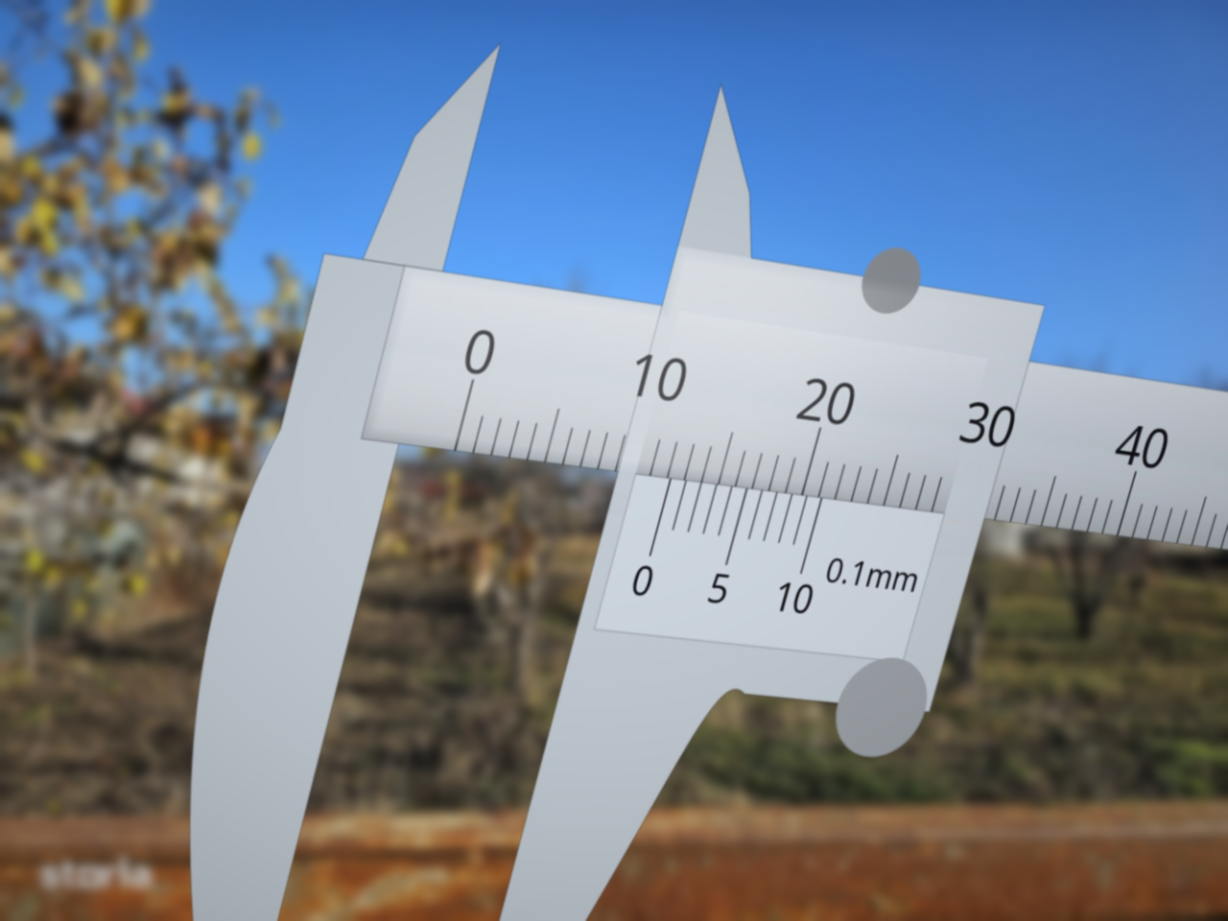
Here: 12.2 mm
